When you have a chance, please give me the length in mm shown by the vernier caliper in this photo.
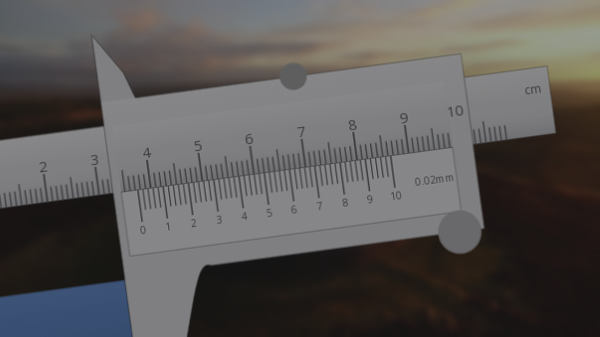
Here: 37.5 mm
